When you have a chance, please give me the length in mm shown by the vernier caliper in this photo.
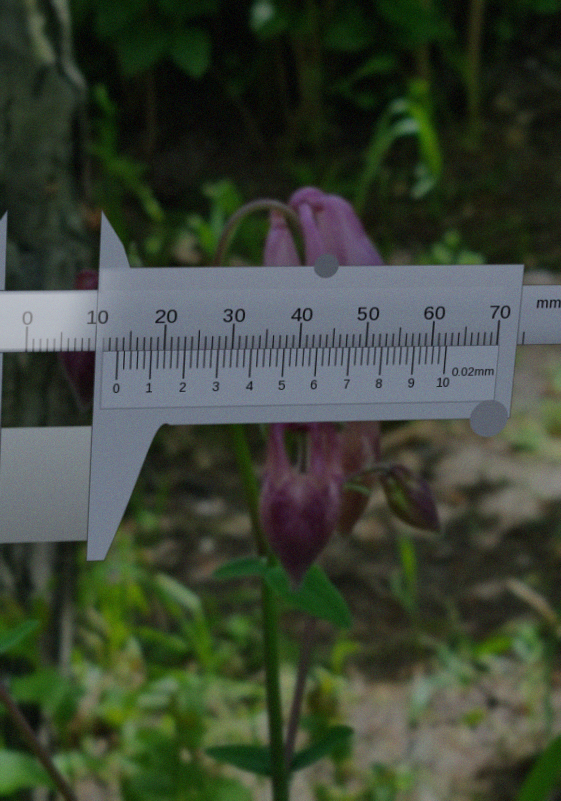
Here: 13.2 mm
